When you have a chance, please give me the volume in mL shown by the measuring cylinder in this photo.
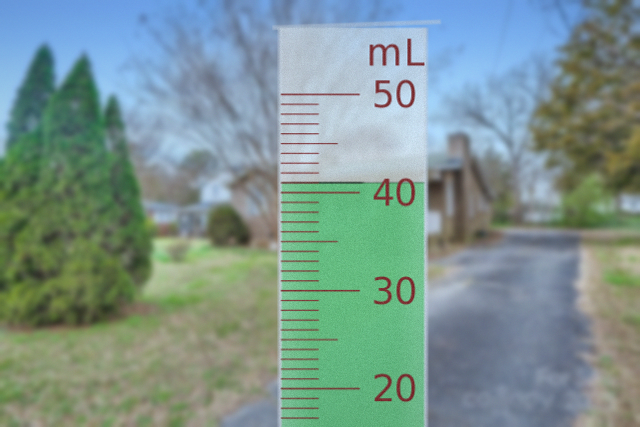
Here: 41 mL
